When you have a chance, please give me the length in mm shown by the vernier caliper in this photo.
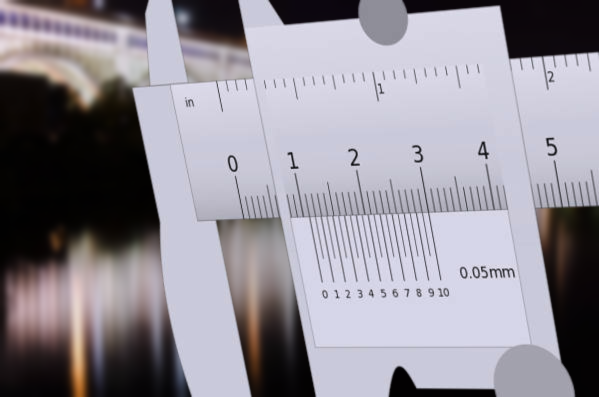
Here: 11.0 mm
